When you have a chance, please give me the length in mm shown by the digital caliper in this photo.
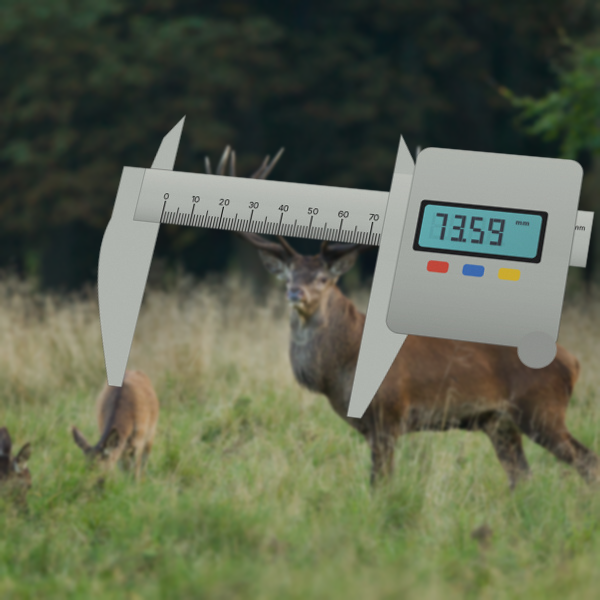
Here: 73.59 mm
